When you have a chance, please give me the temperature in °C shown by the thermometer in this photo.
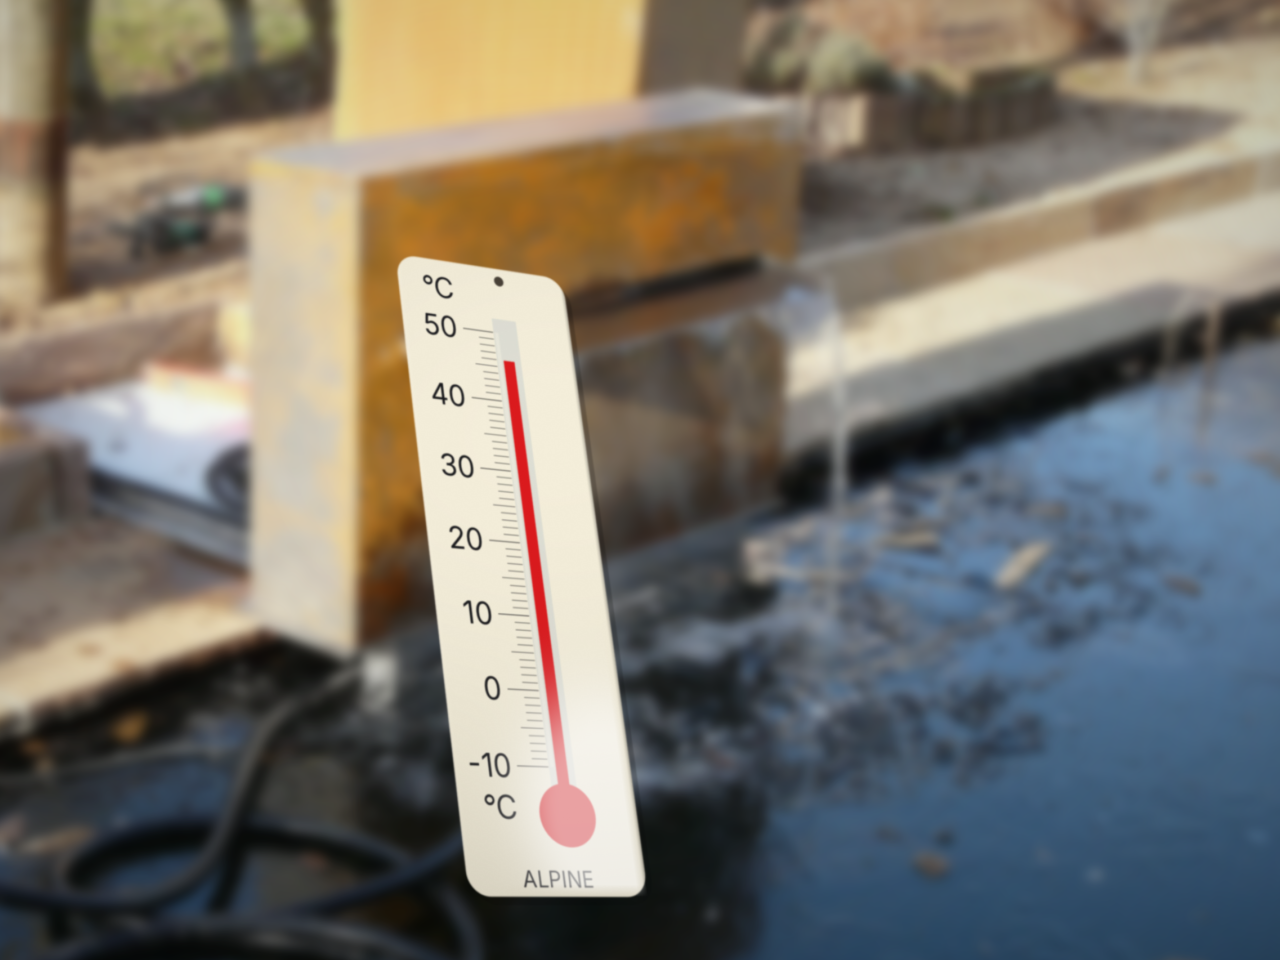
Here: 46 °C
